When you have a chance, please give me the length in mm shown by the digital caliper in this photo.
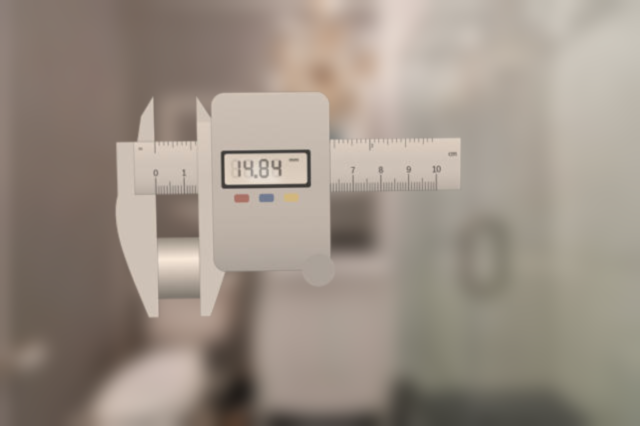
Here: 14.84 mm
